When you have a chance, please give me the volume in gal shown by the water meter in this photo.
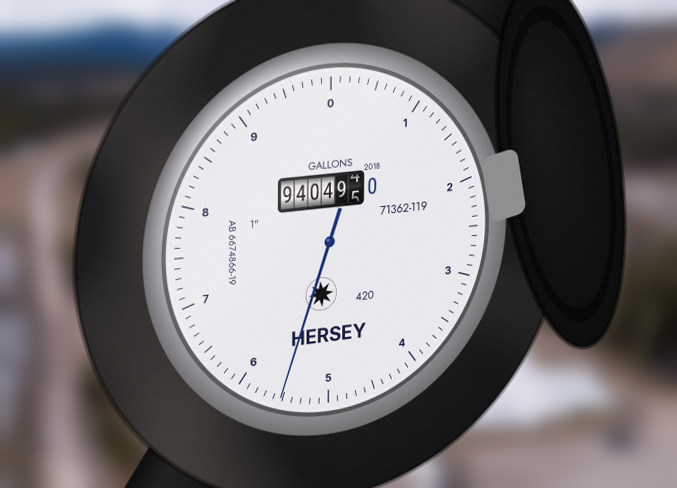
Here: 9404945.5 gal
